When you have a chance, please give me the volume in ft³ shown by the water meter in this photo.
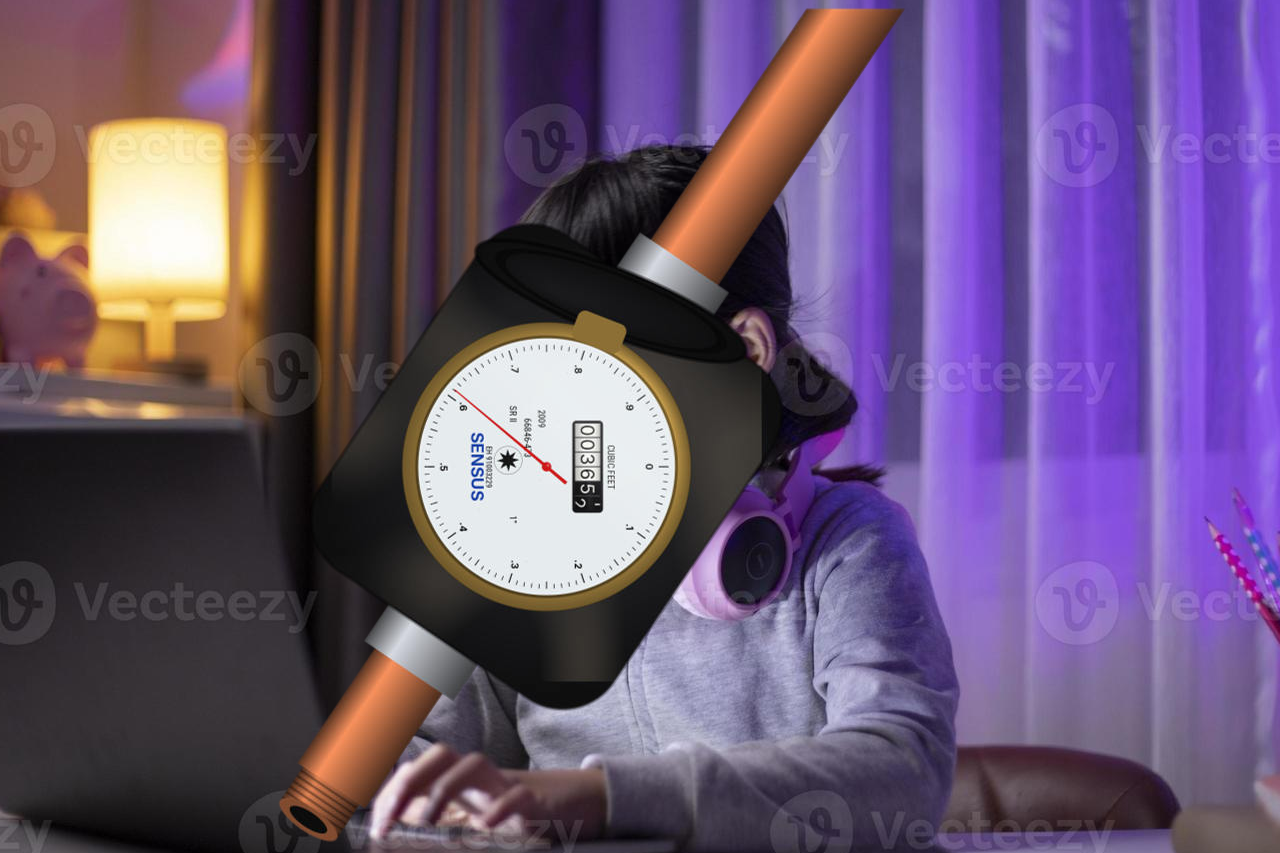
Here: 3651.61 ft³
